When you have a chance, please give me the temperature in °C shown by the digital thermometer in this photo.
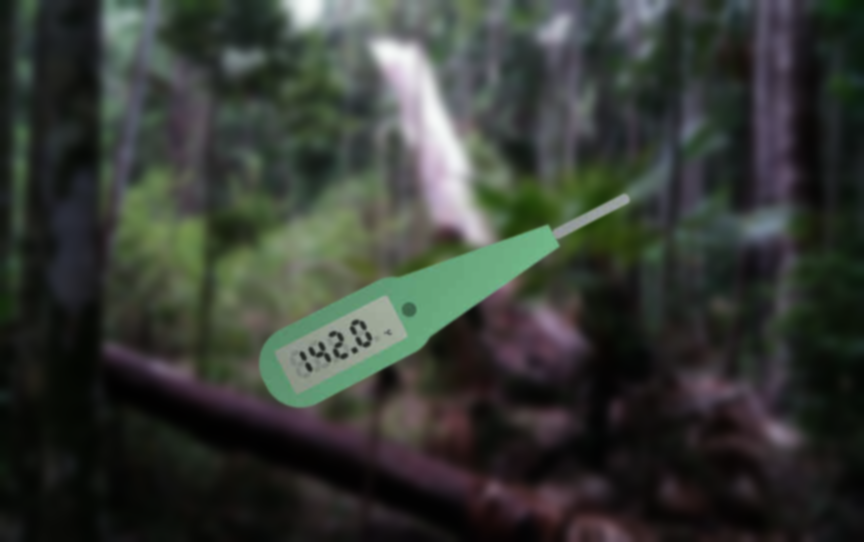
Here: 142.0 °C
